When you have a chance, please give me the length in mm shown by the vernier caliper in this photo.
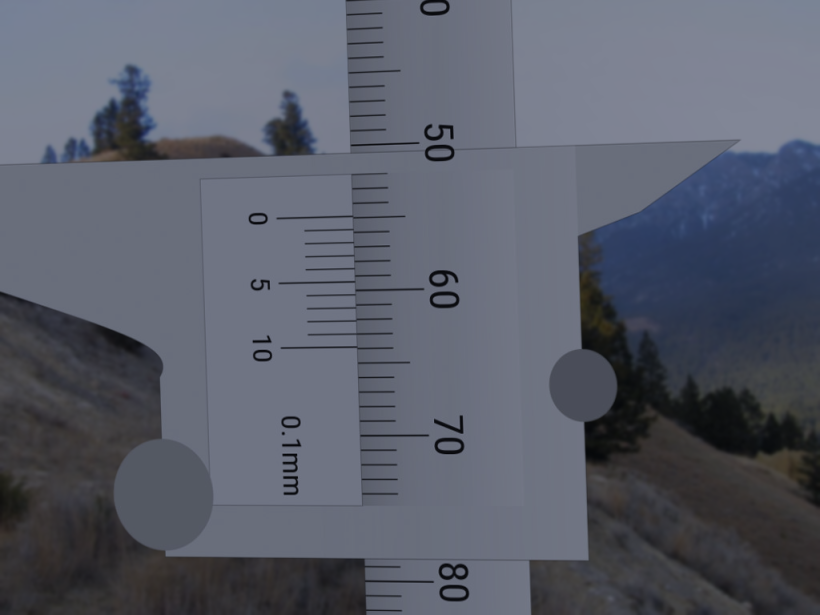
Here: 54.9 mm
